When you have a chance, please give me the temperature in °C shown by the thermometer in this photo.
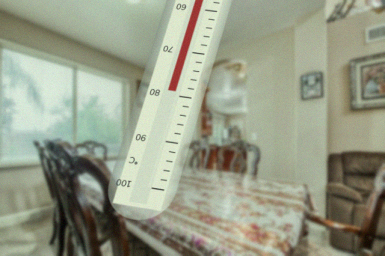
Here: 79 °C
